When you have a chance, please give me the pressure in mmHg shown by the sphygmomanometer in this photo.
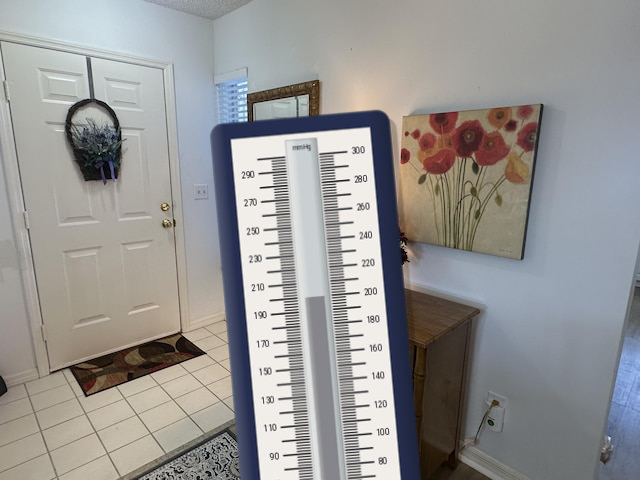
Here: 200 mmHg
